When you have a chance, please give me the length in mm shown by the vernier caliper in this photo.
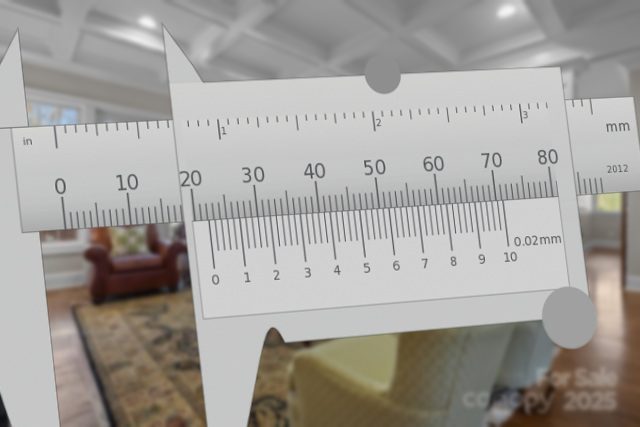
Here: 22.2 mm
